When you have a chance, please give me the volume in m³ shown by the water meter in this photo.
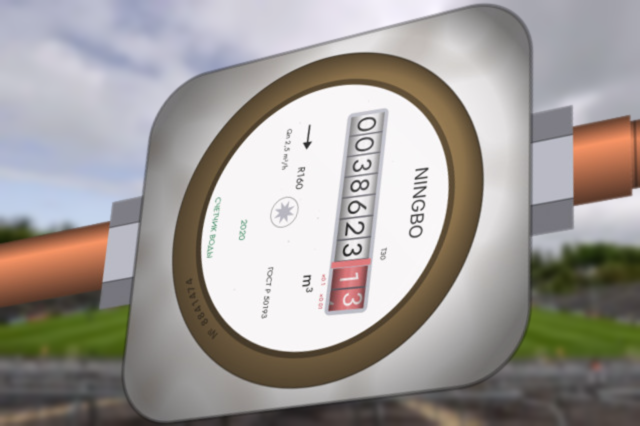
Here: 38623.13 m³
